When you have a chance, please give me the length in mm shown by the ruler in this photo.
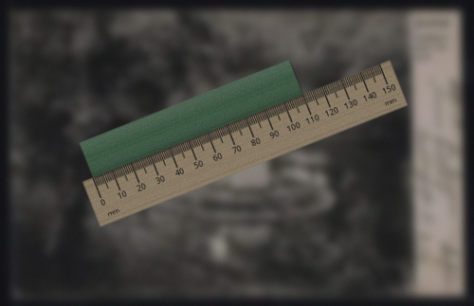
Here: 110 mm
